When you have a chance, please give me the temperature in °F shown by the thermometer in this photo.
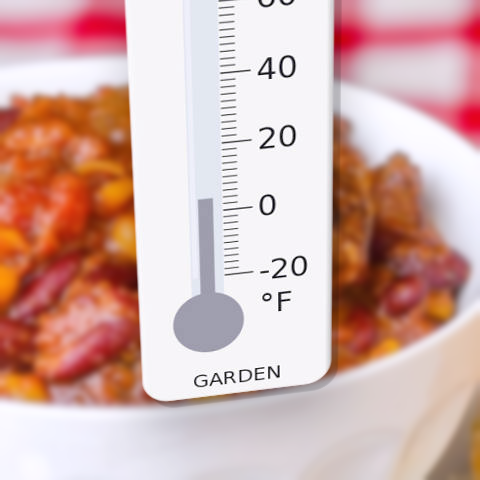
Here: 4 °F
